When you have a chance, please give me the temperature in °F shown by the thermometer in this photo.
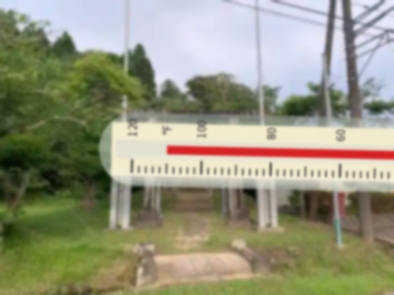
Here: 110 °F
